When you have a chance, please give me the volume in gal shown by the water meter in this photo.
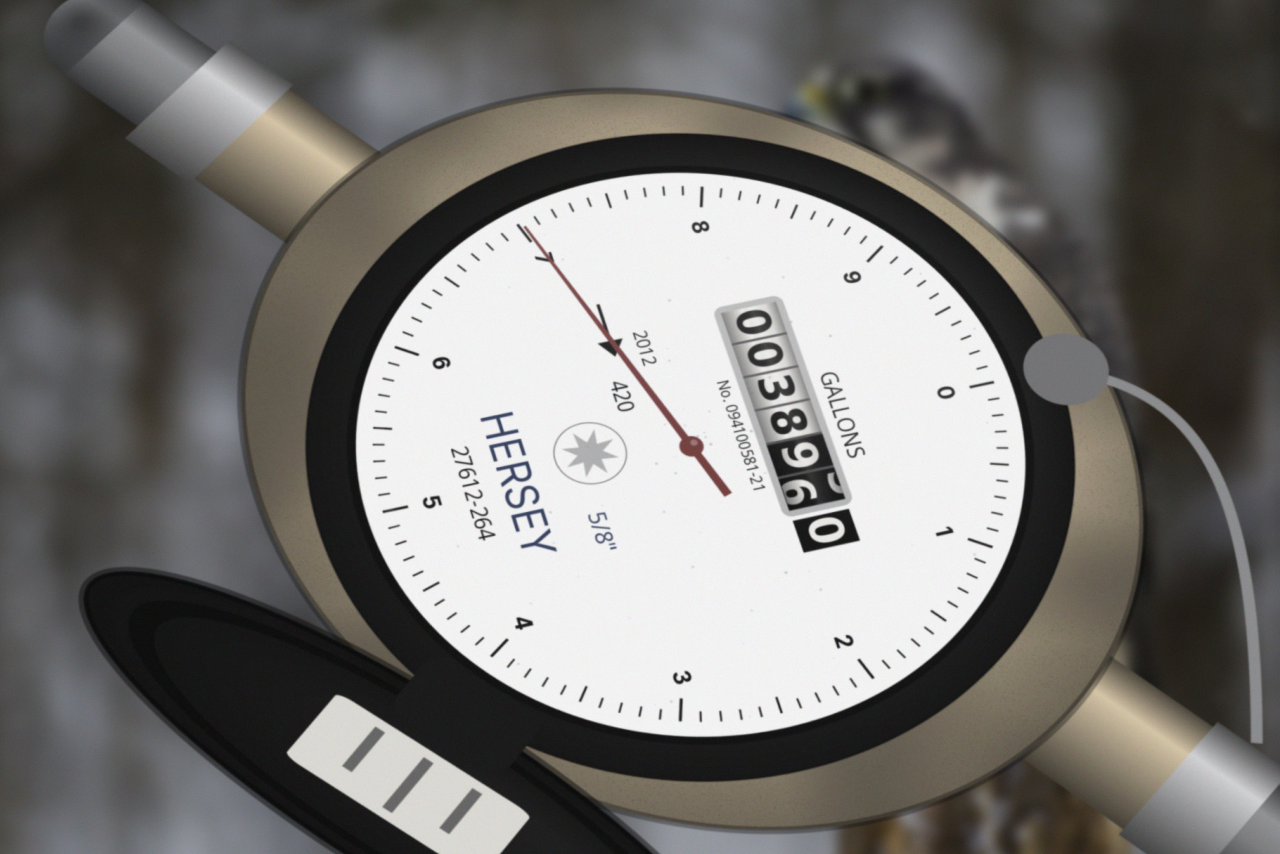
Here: 38957.0 gal
